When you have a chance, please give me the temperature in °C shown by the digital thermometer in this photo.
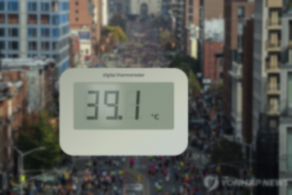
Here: 39.1 °C
